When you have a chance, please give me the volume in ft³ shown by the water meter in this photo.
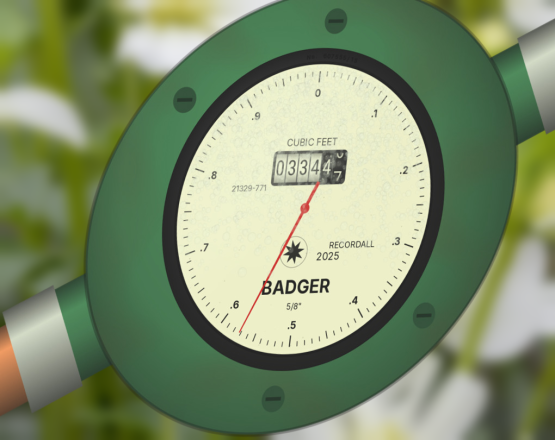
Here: 33446.57 ft³
